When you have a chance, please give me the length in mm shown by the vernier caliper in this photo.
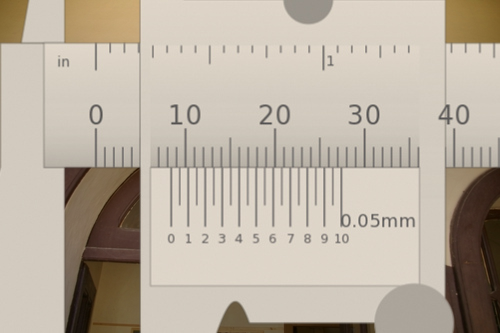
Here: 8.4 mm
